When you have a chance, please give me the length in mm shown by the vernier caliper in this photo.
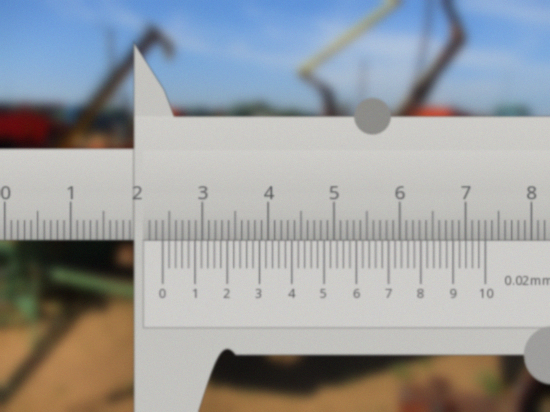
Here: 24.0 mm
